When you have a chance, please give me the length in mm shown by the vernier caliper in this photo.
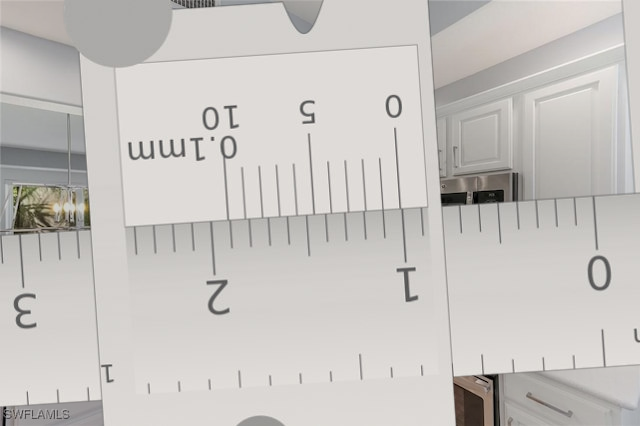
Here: 10.1 mm
